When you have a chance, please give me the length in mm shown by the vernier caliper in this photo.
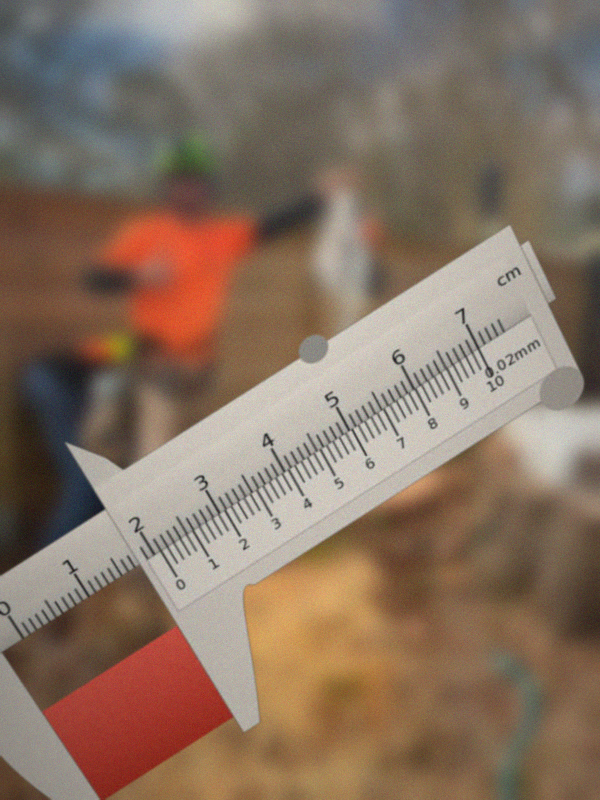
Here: 21.0 mm
